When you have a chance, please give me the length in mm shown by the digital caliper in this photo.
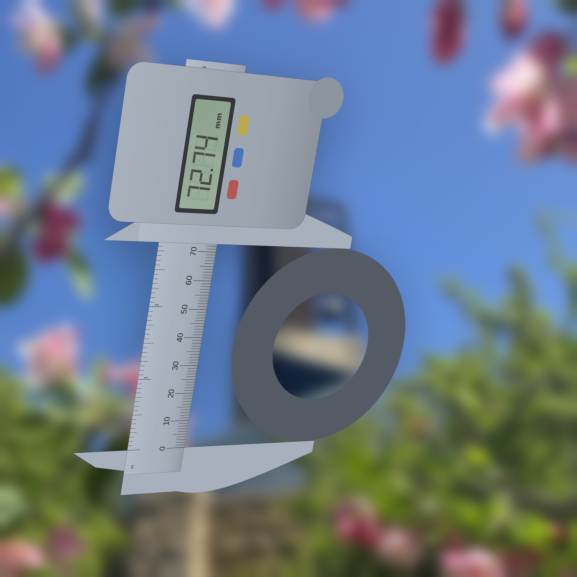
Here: 72.74 mm
